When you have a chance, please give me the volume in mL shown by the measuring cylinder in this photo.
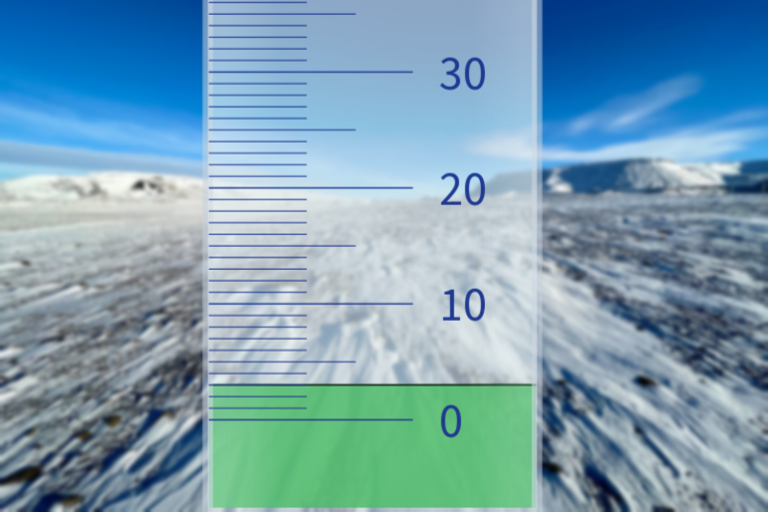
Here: 3 mL
